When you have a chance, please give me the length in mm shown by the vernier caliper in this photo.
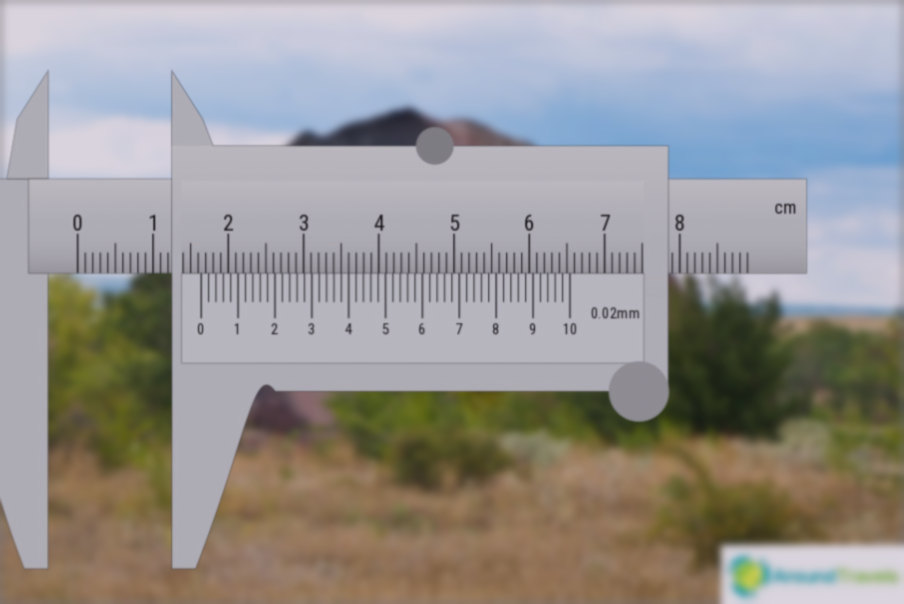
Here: 16.4 mm
